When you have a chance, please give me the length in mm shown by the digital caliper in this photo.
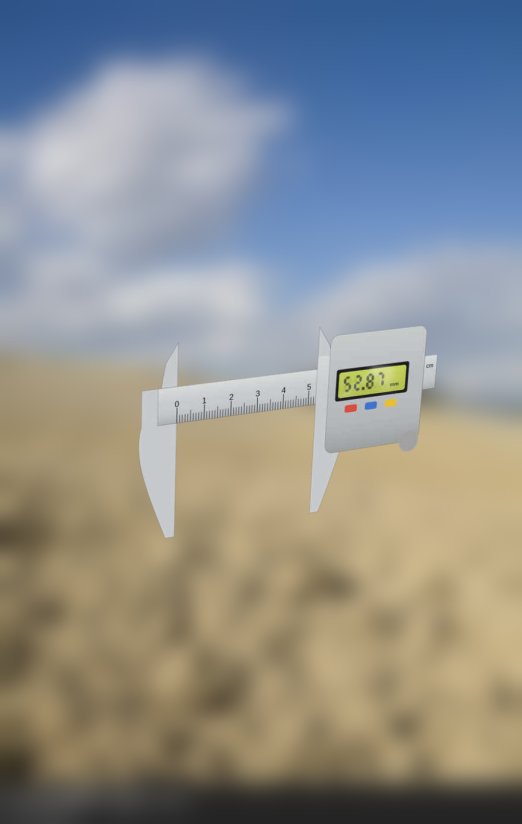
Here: 52.87 mm
